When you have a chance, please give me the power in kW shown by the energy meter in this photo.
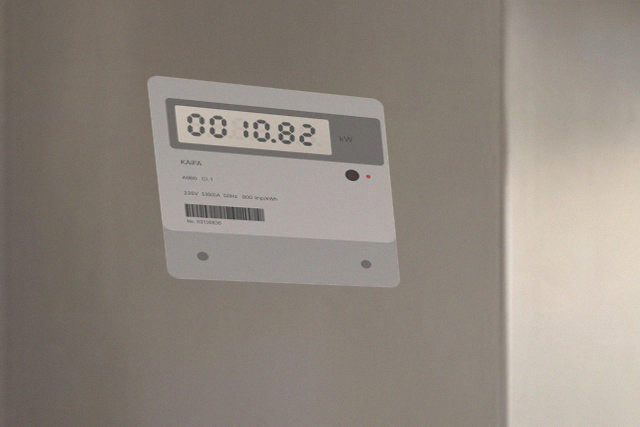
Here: 10.82 kW
